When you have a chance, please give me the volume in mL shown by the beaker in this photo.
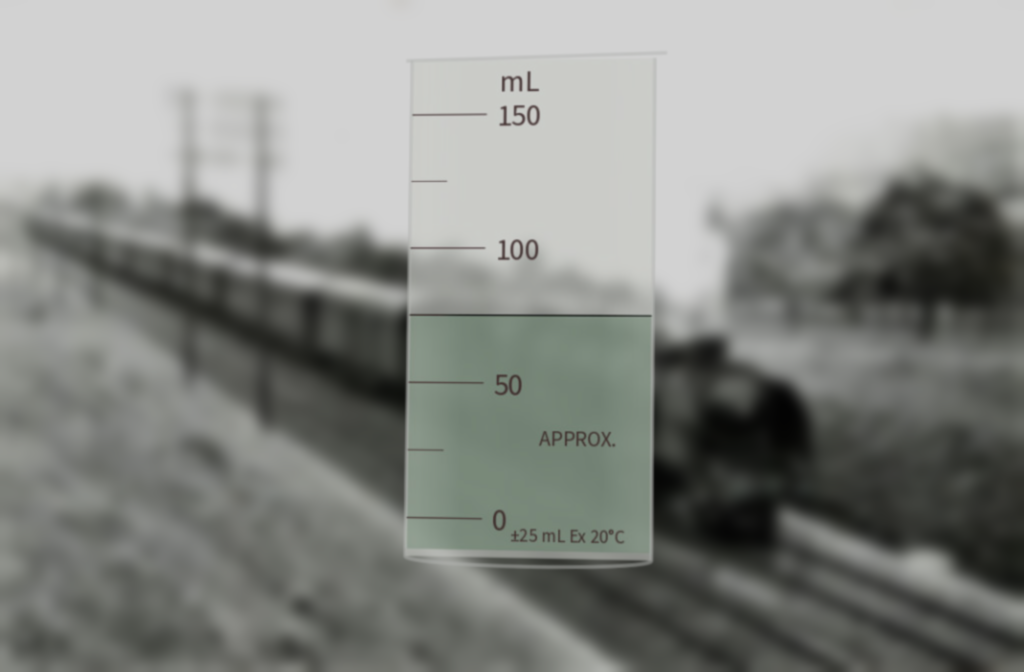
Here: 75 mL
